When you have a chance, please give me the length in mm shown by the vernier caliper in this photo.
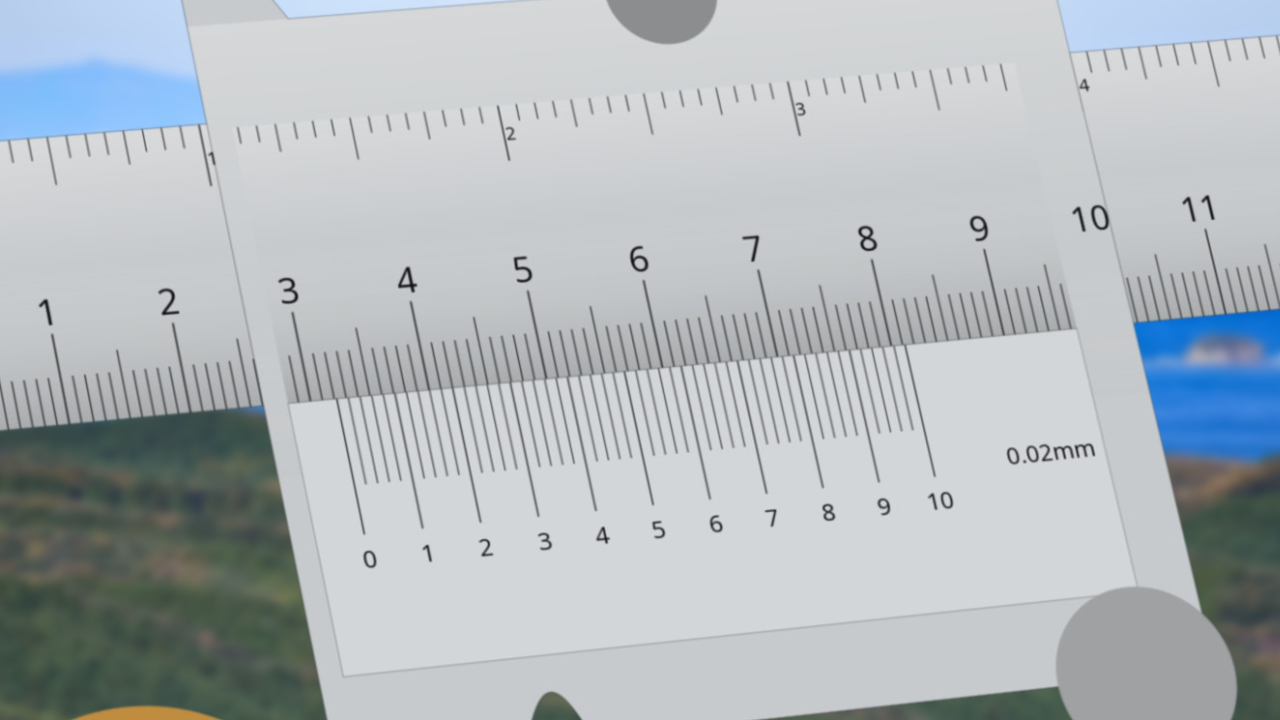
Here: 32.2 mm
